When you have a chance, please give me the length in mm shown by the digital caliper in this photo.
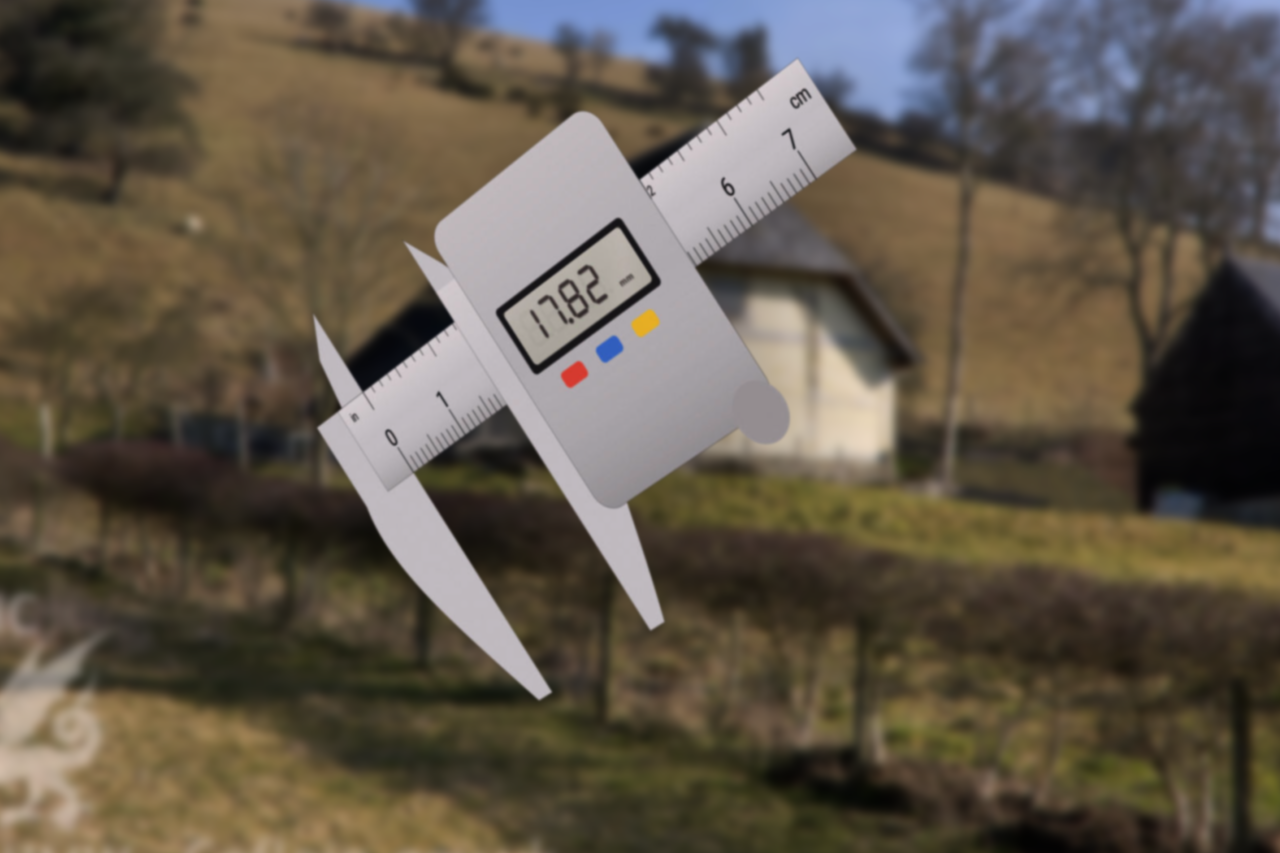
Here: 17.82 mm
